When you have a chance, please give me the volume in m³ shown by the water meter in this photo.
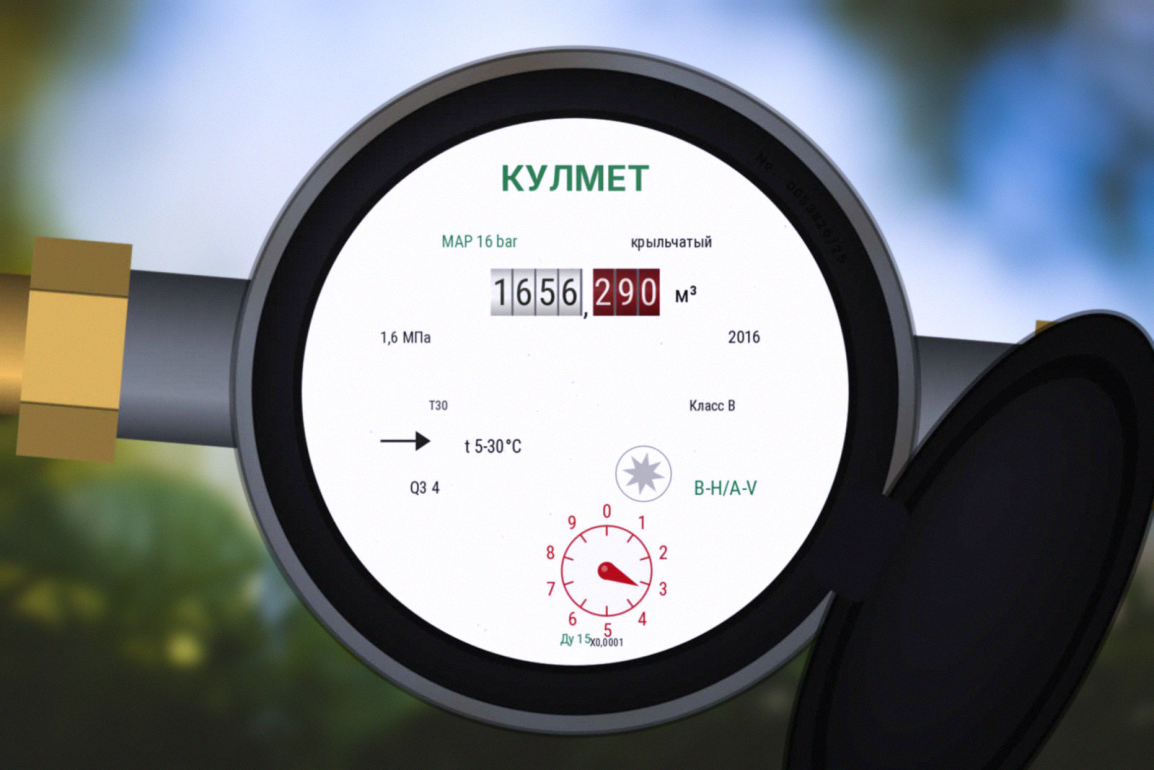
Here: 1656.2903 m³
